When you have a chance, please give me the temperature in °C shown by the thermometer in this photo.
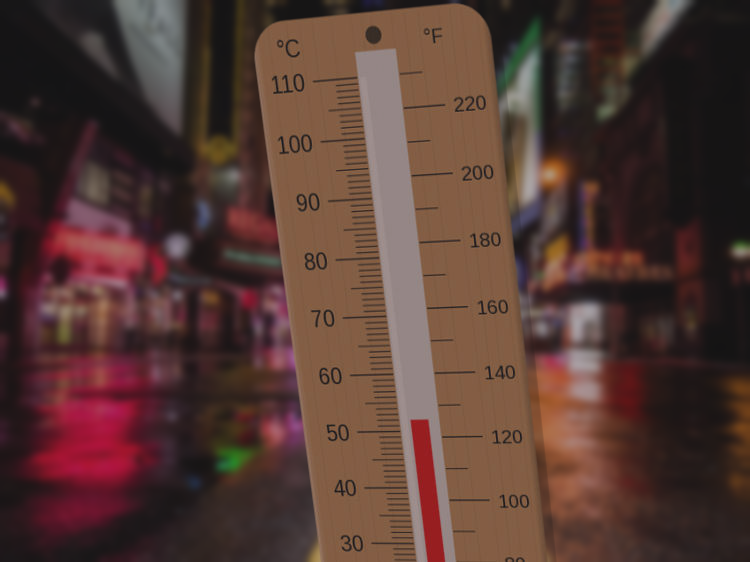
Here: 52 °C
